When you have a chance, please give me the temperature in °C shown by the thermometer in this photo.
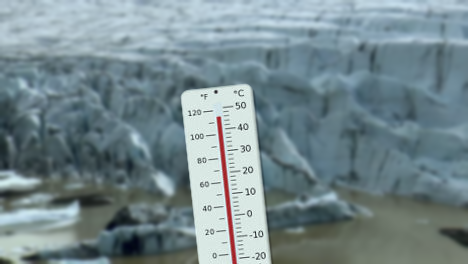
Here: 46 °C
